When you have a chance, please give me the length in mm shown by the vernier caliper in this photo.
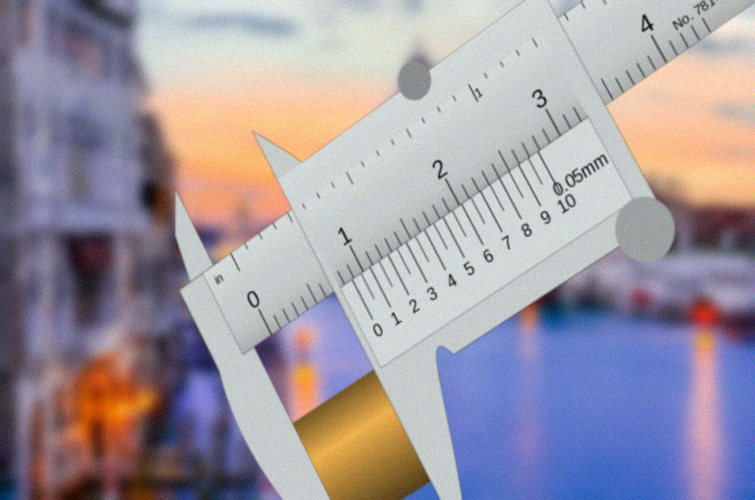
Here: 8.8 mm
